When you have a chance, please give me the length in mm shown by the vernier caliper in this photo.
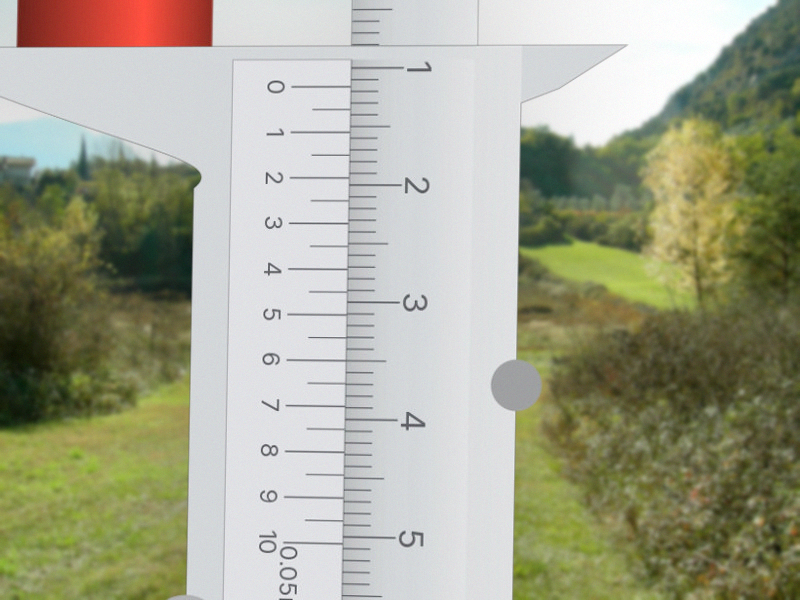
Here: 11.6 mm
